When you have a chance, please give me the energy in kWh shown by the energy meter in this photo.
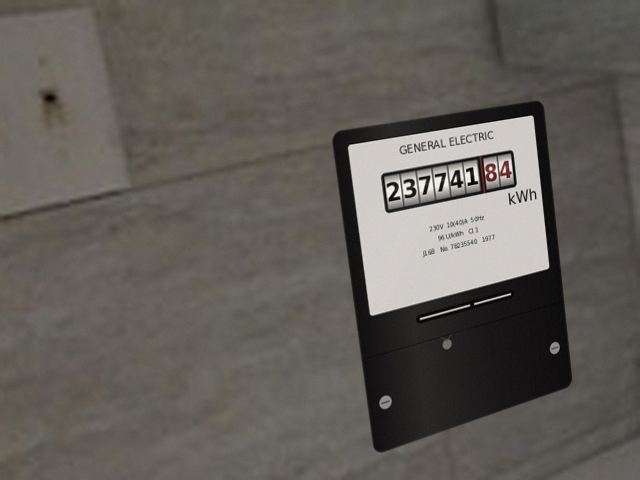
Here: 237741.84 kWh
